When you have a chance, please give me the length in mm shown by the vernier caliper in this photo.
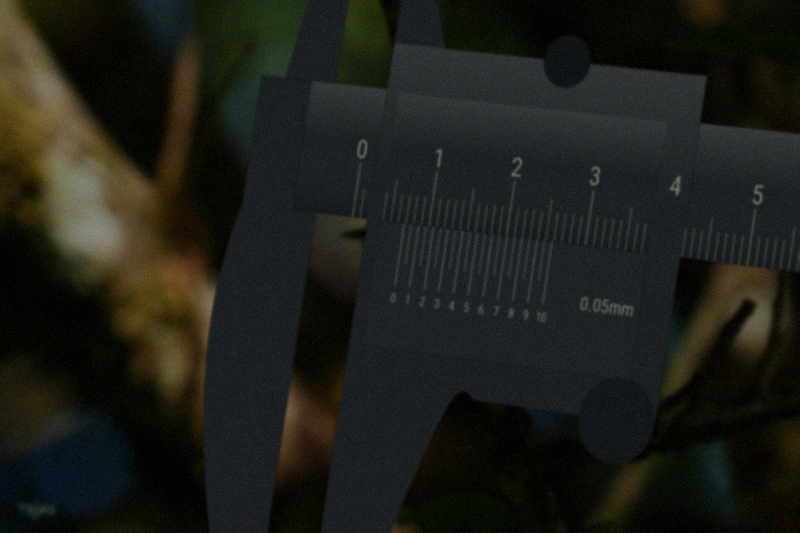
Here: 6.8 mm
